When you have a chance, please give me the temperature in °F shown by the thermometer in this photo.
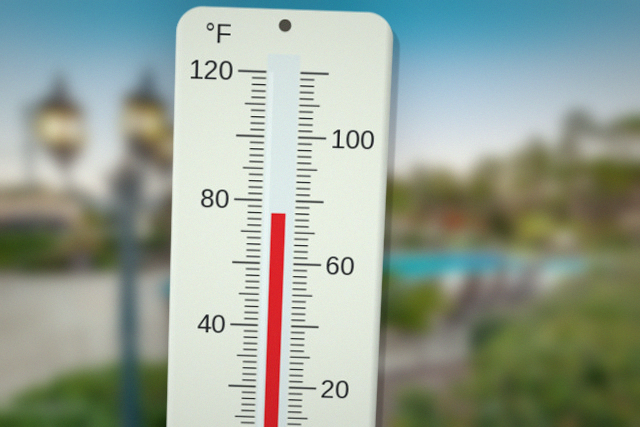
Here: 76 °F
